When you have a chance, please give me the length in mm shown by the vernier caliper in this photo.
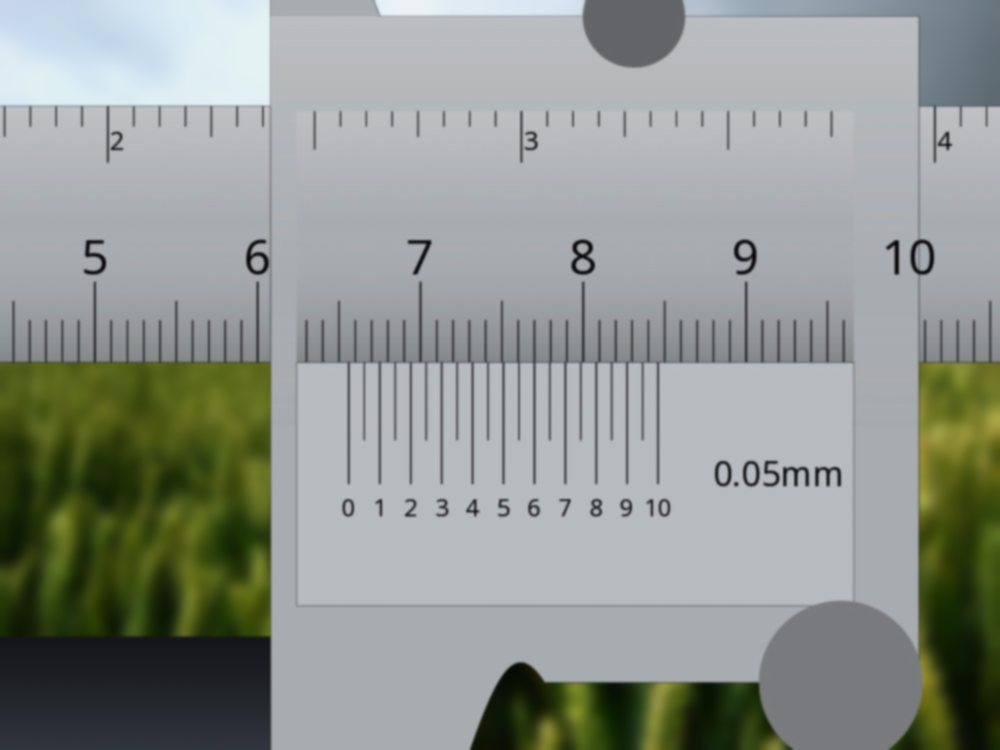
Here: 65.6 mm
